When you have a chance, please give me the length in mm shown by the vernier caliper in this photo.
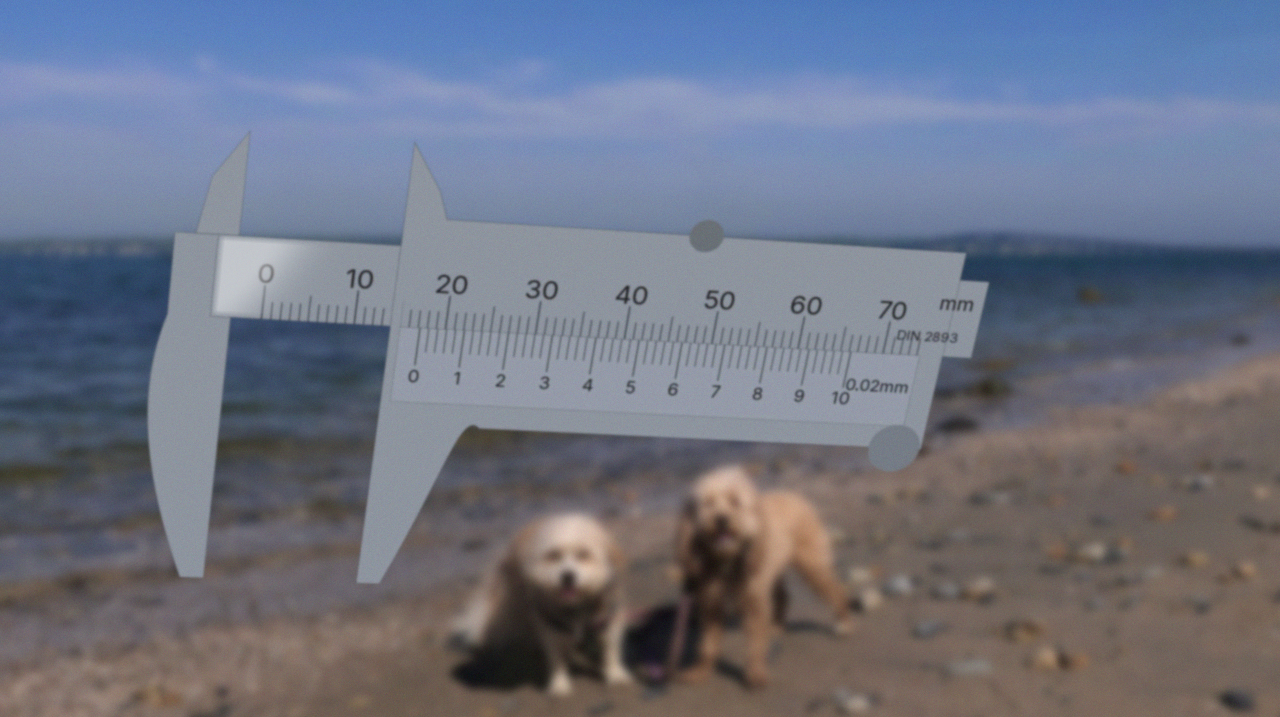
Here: 17.2 mm
